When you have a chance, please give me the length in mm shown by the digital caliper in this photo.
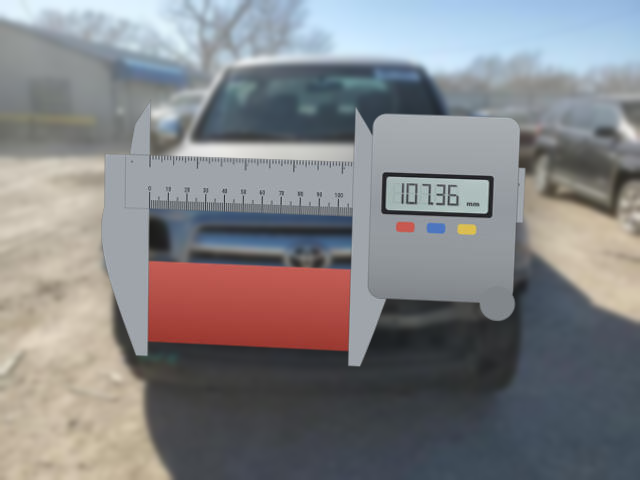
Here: 107.36 mm
